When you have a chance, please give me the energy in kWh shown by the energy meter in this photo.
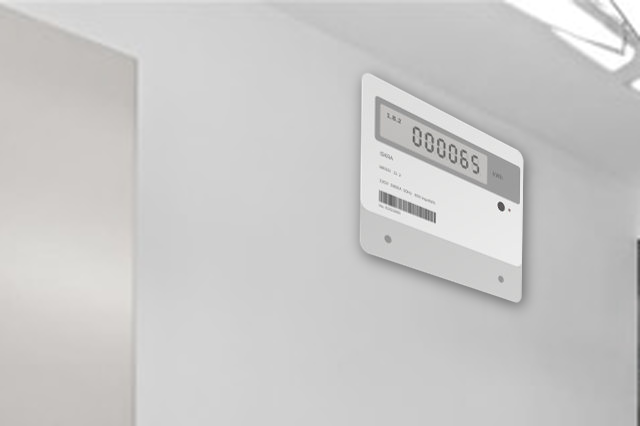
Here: 65 kWh
